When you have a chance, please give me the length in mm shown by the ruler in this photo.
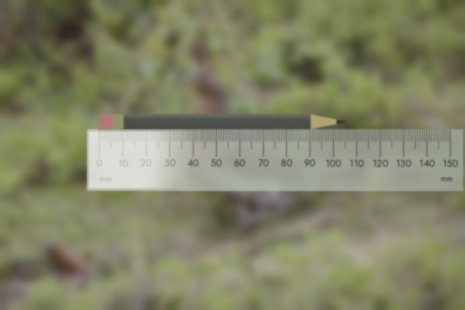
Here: 105 mm
